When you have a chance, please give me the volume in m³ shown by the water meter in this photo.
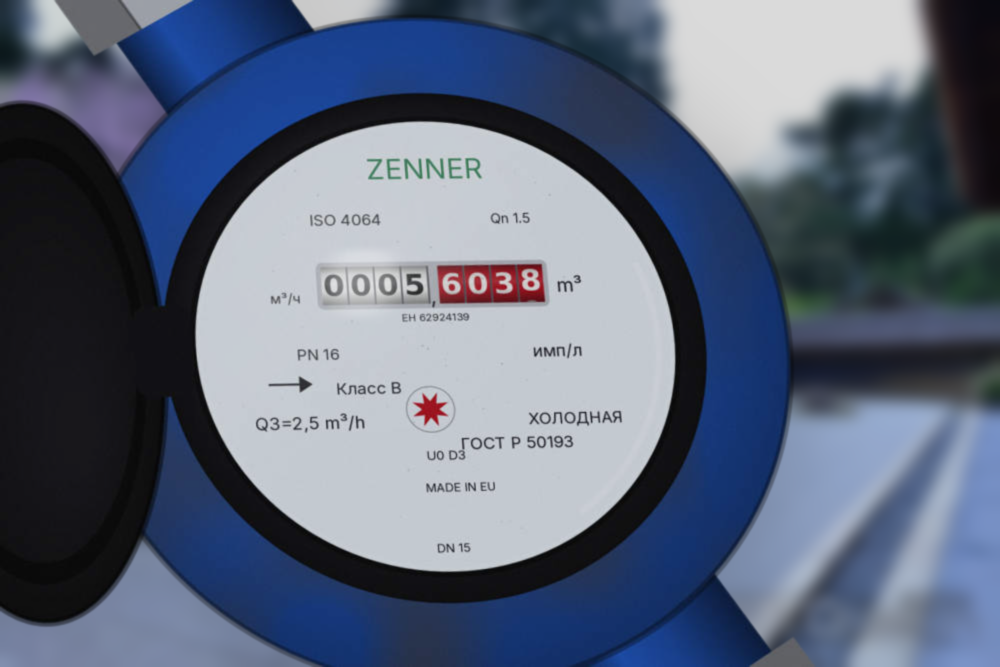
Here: 5.6038 m³
